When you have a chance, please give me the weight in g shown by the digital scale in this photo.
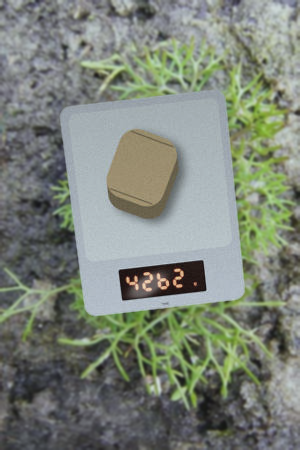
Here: 4262 g
